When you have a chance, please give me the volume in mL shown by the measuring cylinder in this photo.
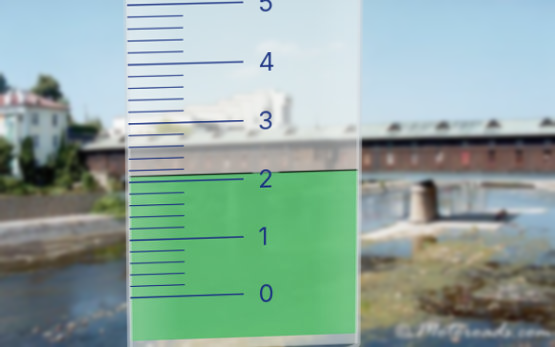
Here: 2.1 mL
